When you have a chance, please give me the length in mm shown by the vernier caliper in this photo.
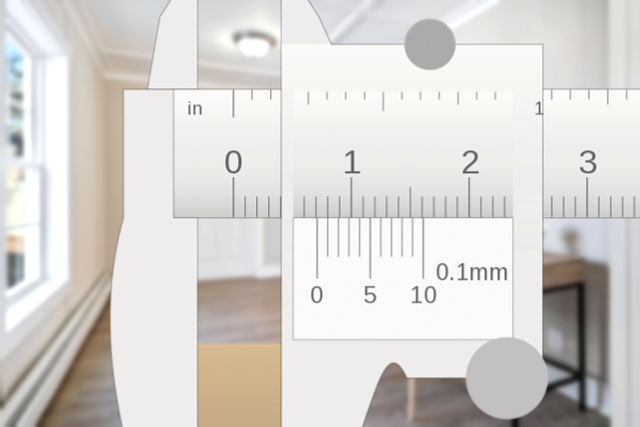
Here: 7.1 mm
